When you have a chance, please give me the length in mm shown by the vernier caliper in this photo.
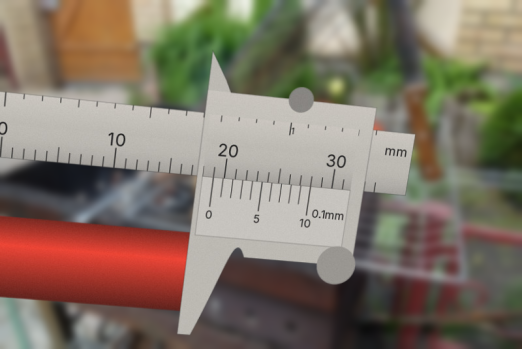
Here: 19.0 mm
